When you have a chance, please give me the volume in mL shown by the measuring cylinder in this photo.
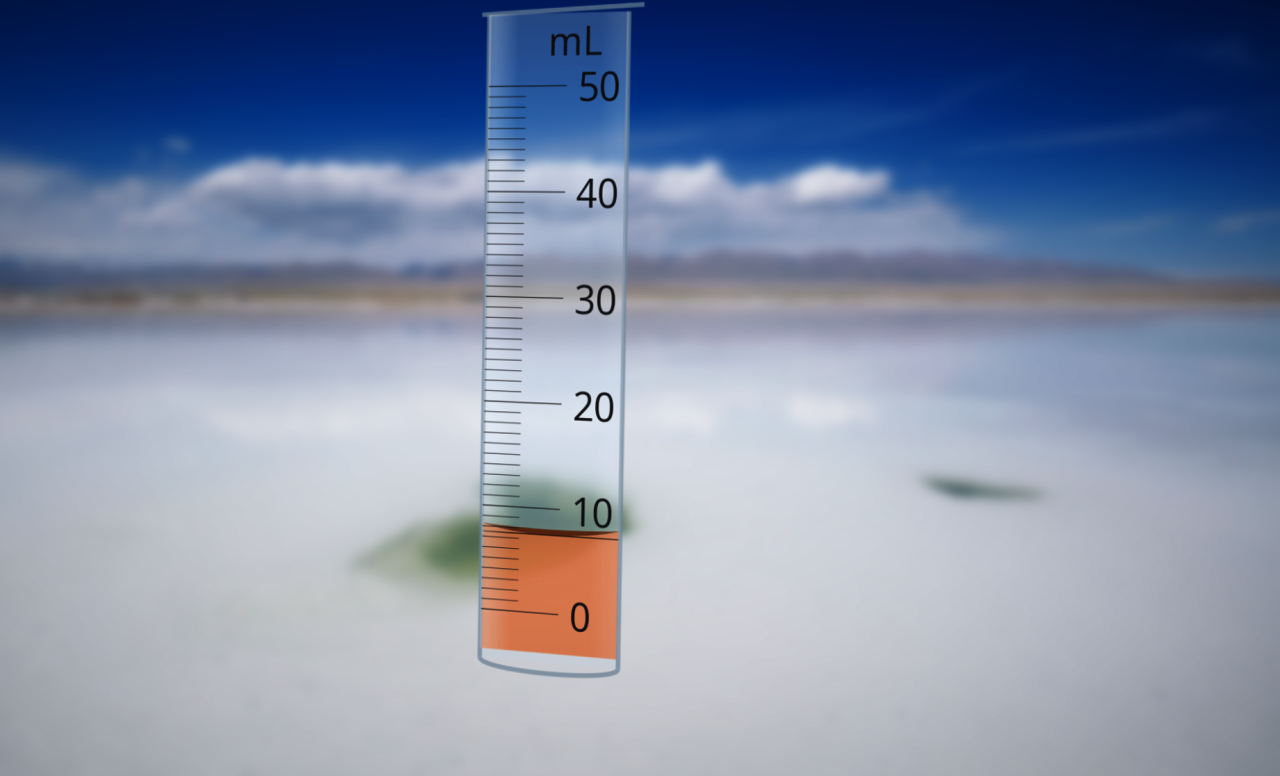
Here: 7.5 mL
